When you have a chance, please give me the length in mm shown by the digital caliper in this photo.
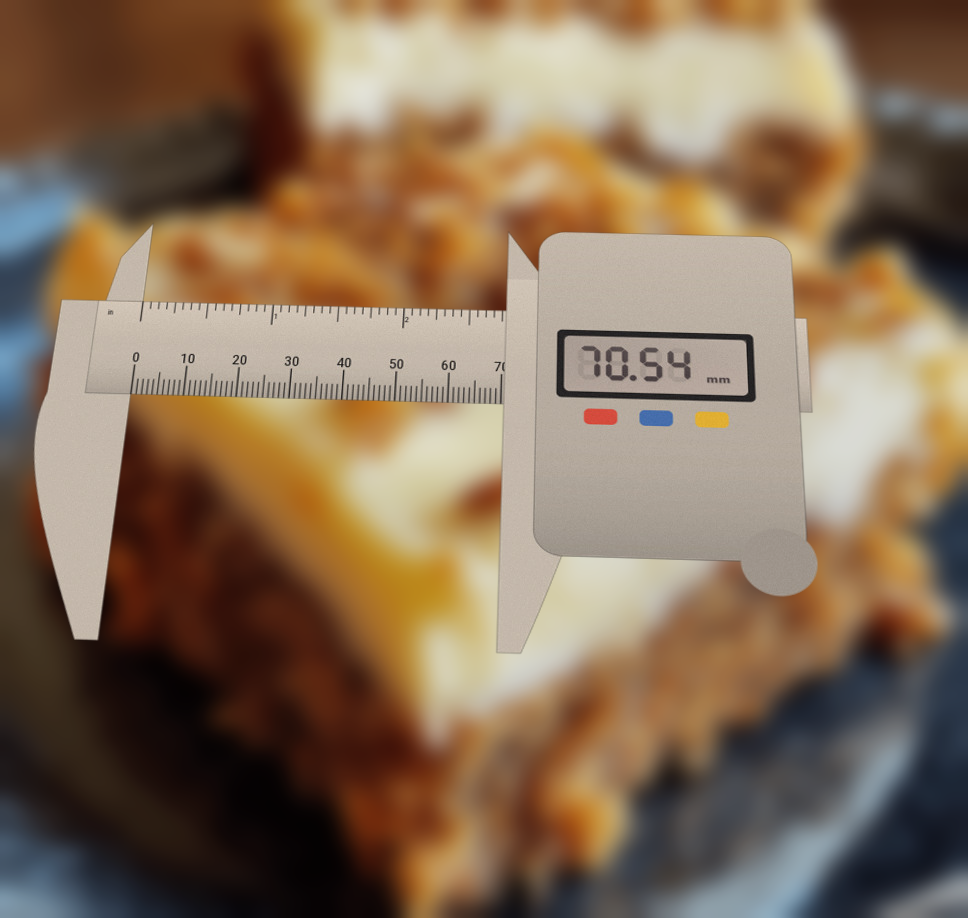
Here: 70.54 mm
